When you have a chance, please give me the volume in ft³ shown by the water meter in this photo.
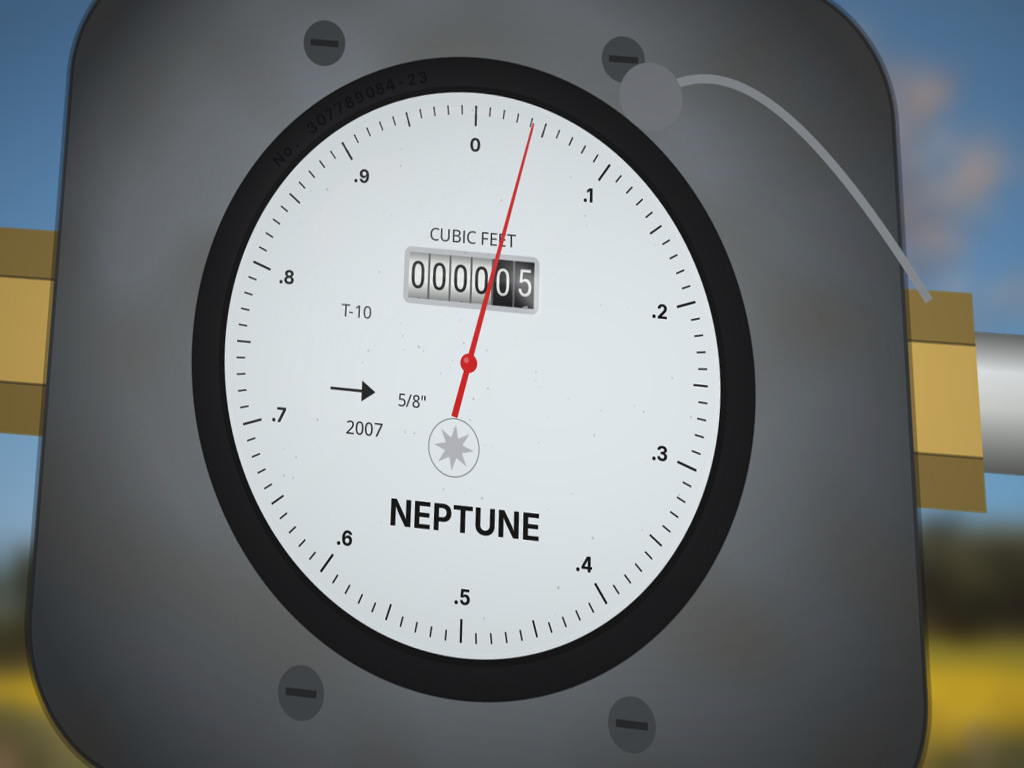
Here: 5.04 ft³
